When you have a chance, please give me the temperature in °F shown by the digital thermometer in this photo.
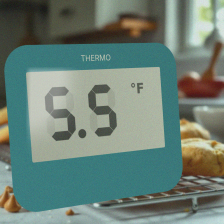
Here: 5.5 °F
